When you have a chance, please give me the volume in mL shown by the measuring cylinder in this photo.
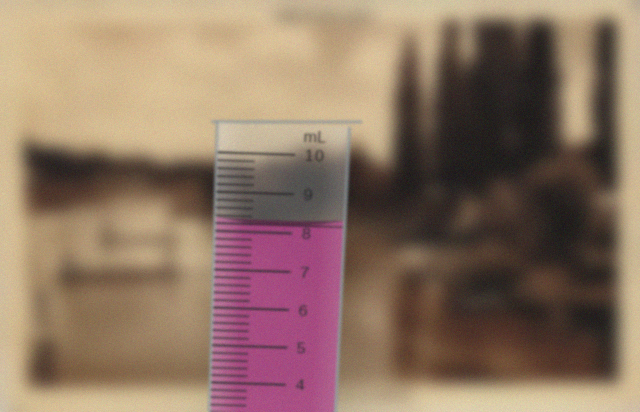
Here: 8.2 mL
